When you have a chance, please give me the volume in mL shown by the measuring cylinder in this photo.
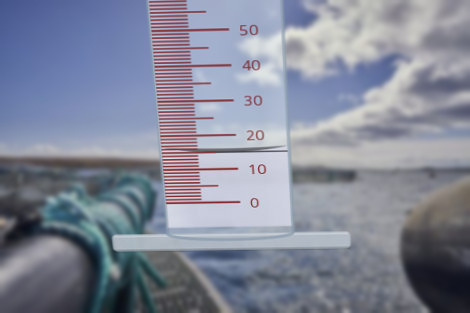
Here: 15 mL
